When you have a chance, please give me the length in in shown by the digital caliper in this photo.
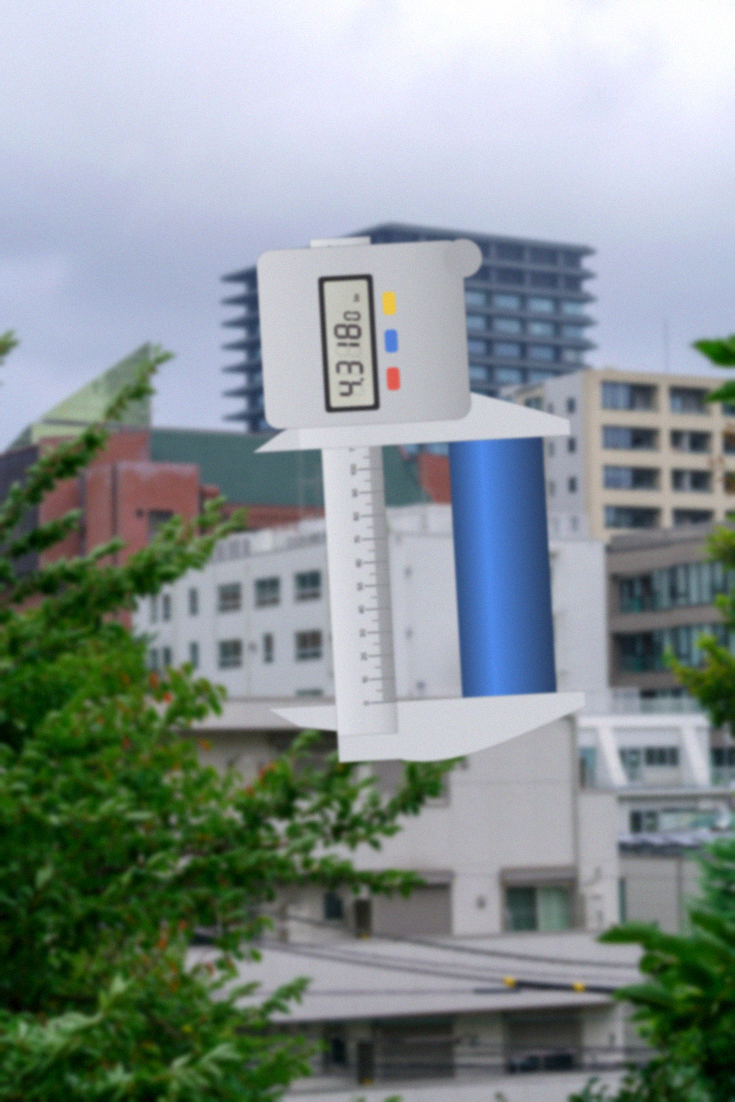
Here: 4.3180 in
